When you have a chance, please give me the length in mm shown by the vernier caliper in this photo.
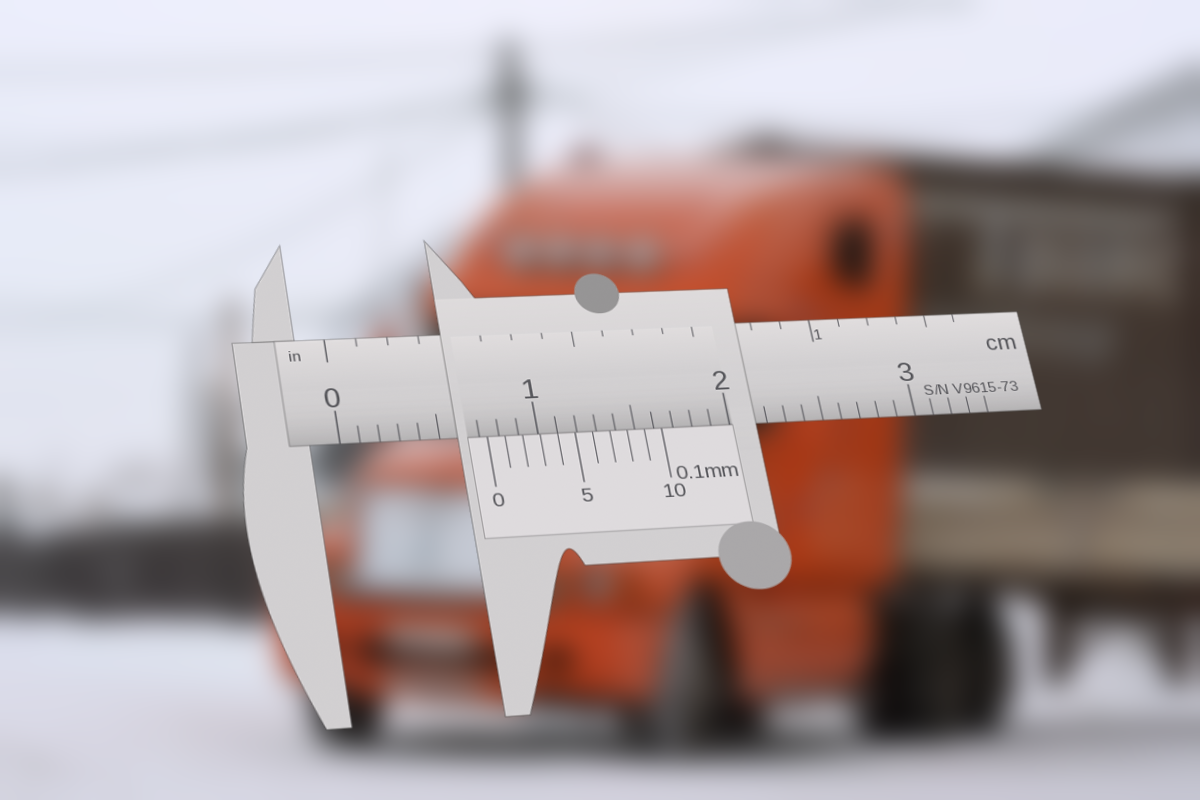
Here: 7.4 mm
